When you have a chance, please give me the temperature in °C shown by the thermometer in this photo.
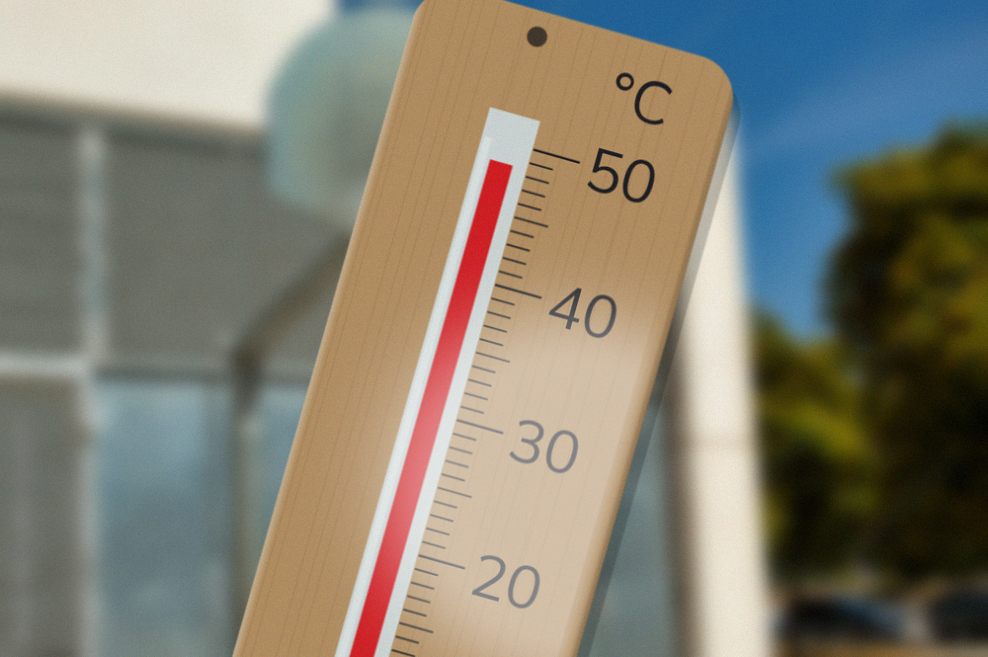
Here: 48.5 °C
